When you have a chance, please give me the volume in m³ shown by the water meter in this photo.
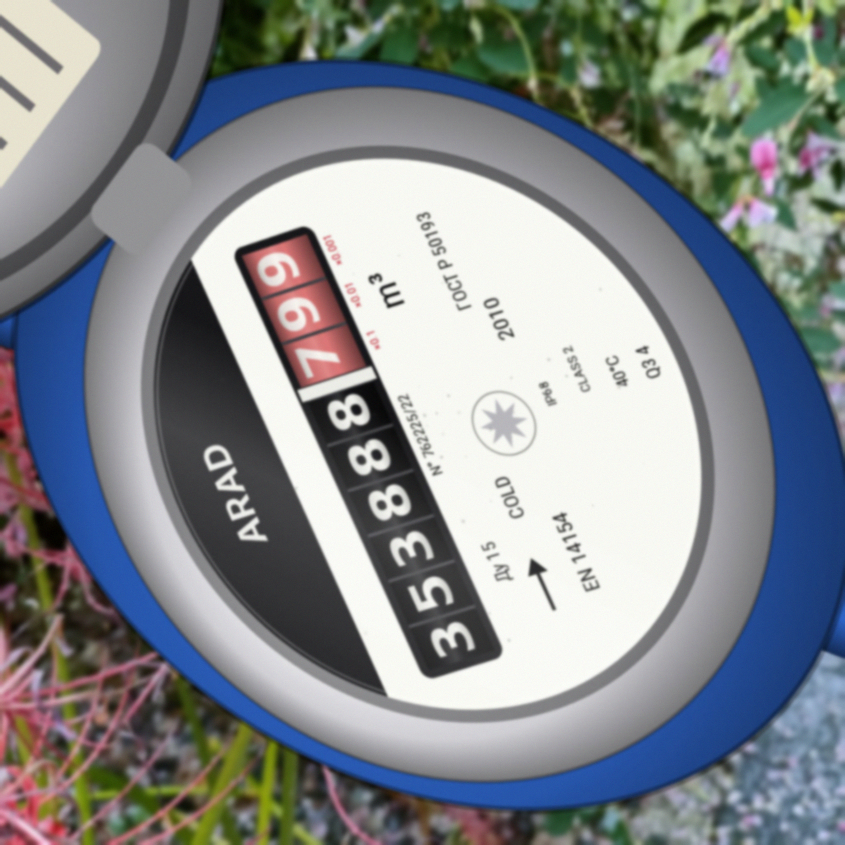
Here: 353888.799 m³
